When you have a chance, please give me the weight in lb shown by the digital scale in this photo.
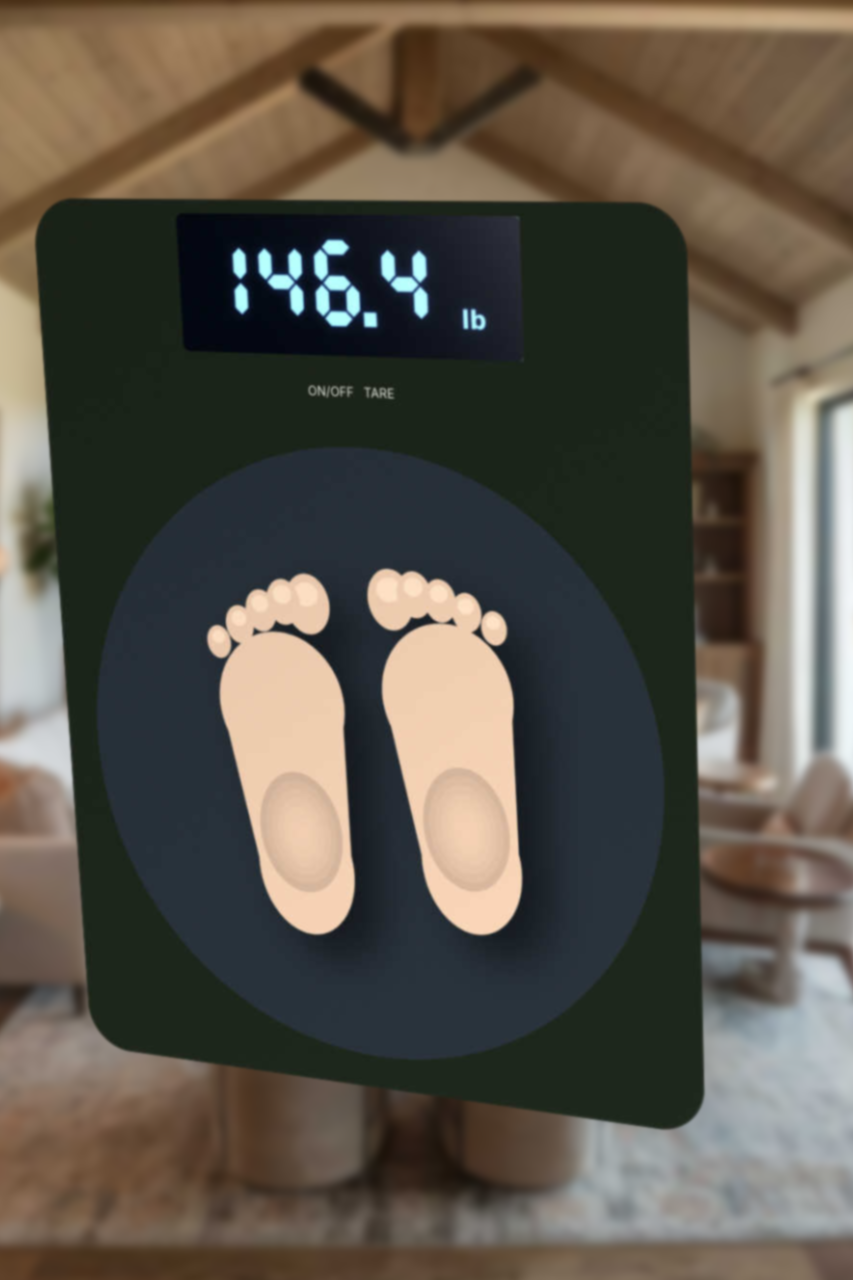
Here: 146.4 lb
